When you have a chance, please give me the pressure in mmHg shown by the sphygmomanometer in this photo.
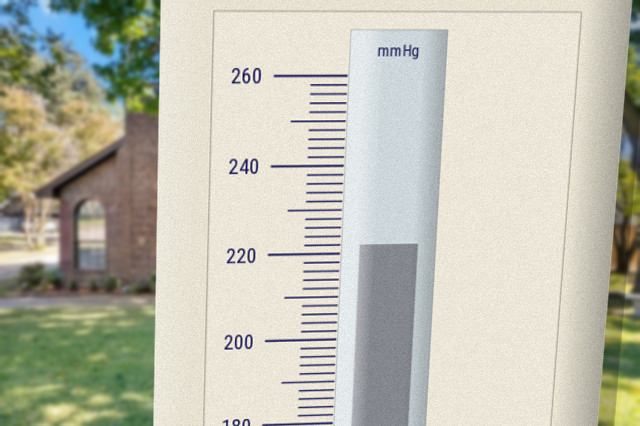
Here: 222 mmHg
